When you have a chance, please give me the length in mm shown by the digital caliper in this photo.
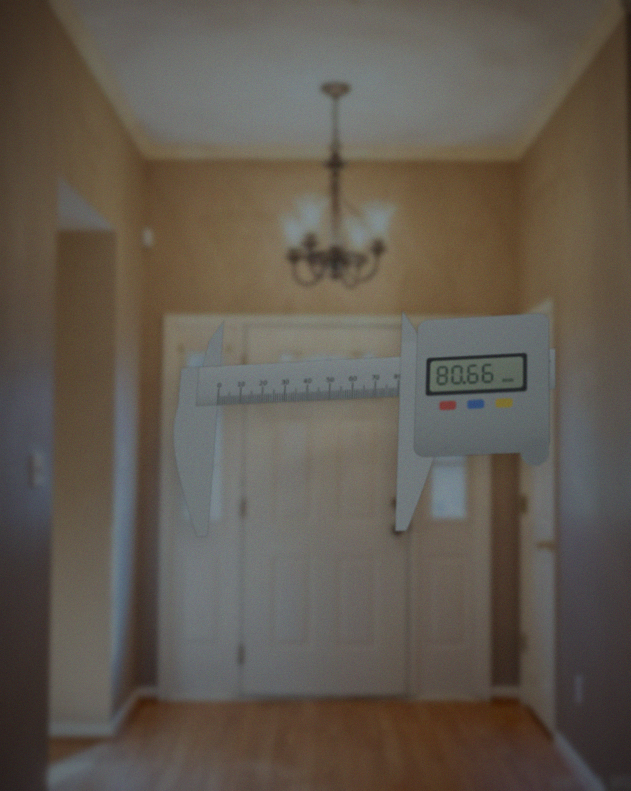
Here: 80.66 mm
